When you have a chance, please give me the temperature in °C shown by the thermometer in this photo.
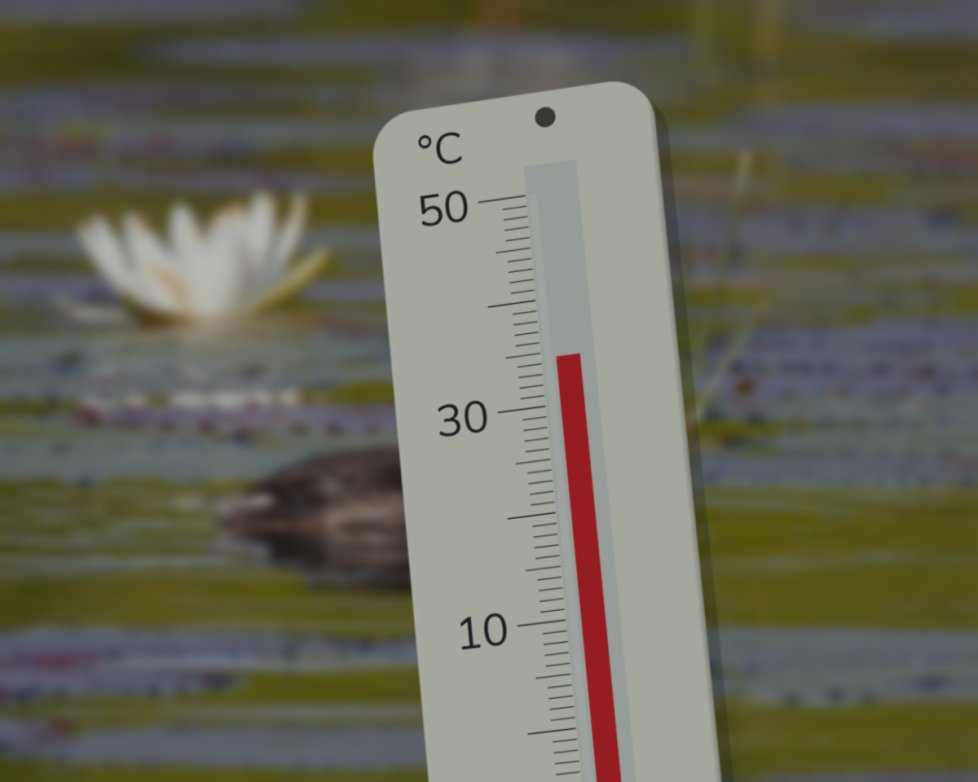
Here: 34.5 °C
